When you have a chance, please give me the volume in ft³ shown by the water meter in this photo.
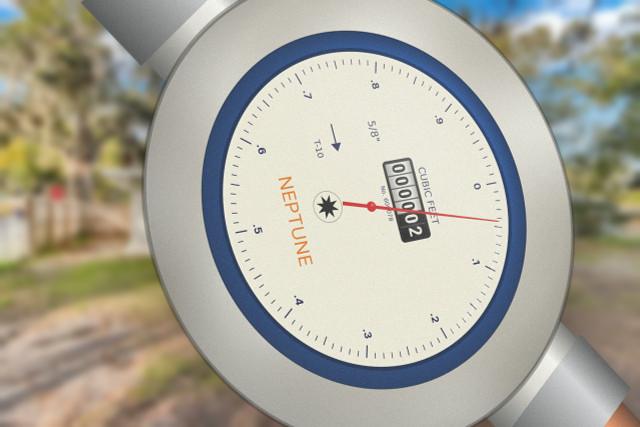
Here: 2.04 ft³
